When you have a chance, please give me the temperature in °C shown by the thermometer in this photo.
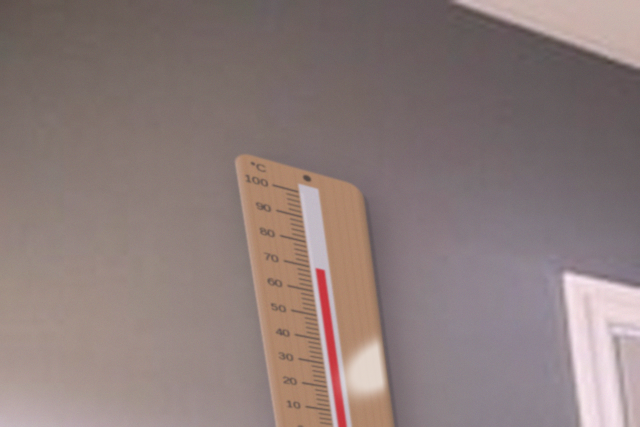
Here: 70 °C
